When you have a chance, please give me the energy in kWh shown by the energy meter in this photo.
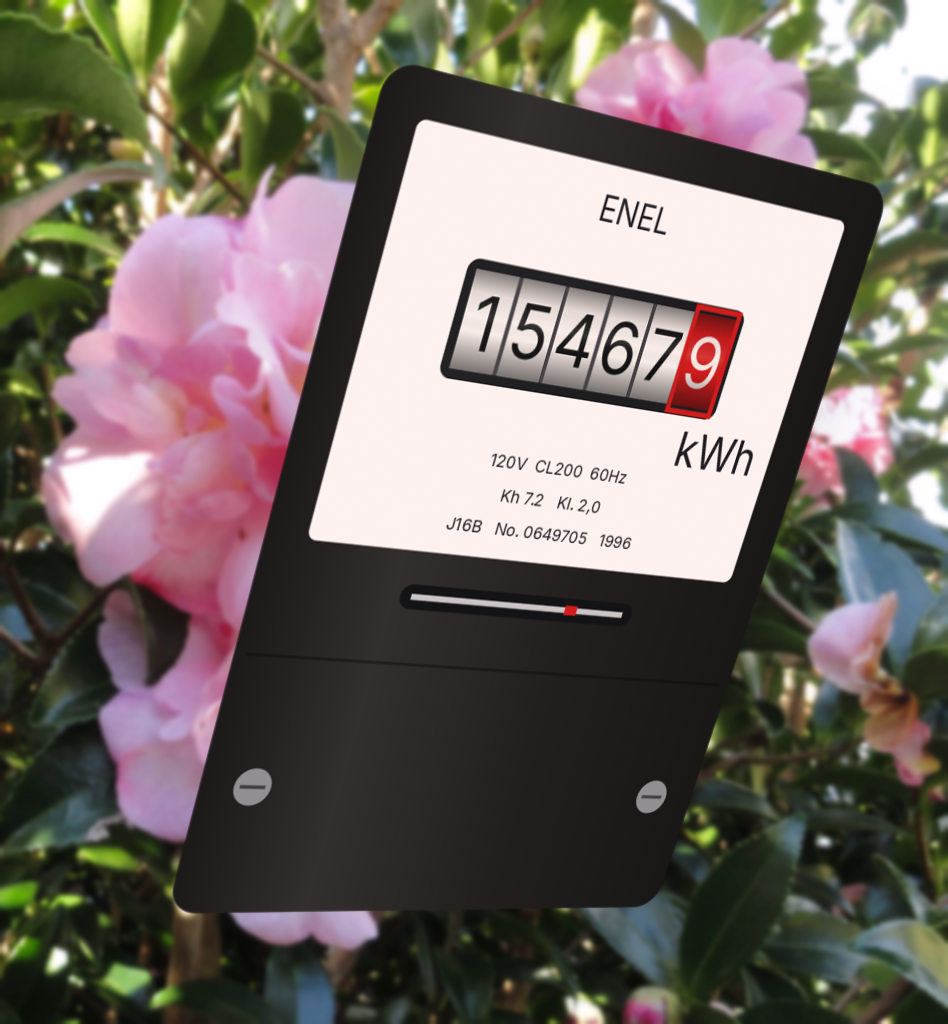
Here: 15467.9 kWh
